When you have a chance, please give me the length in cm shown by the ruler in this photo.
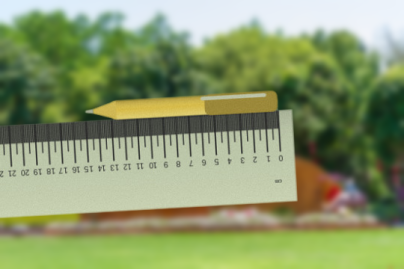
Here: 15 cm
